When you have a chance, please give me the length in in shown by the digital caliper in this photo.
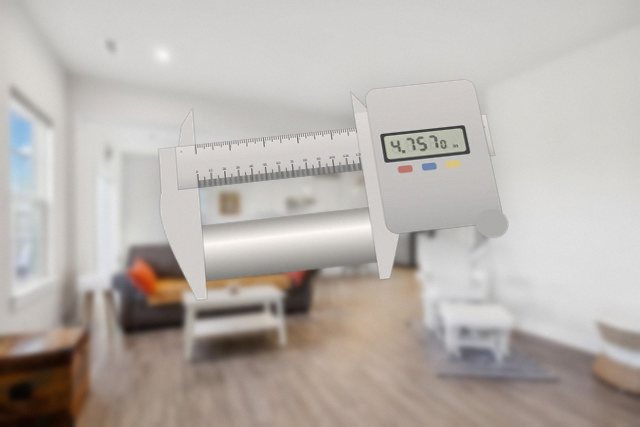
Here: 4.7570 in
